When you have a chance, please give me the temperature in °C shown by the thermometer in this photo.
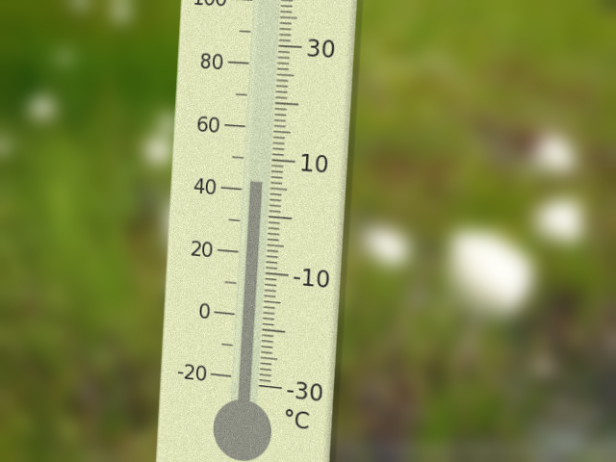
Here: 6 °C
